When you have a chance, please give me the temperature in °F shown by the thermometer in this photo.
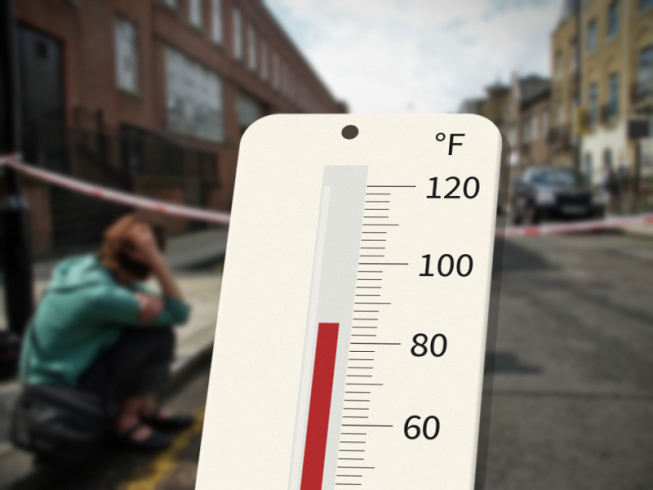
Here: 85 °F
